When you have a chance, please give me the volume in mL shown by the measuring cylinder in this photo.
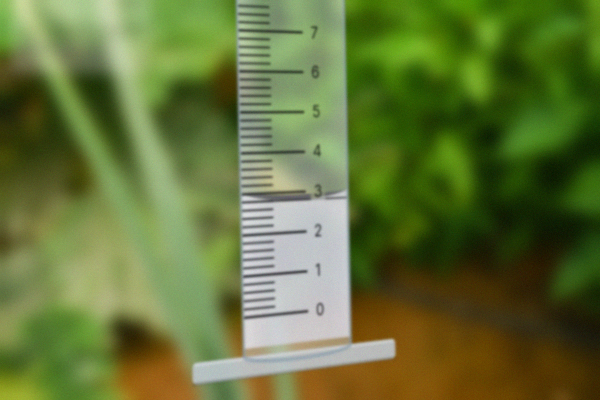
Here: 2.8 mL
